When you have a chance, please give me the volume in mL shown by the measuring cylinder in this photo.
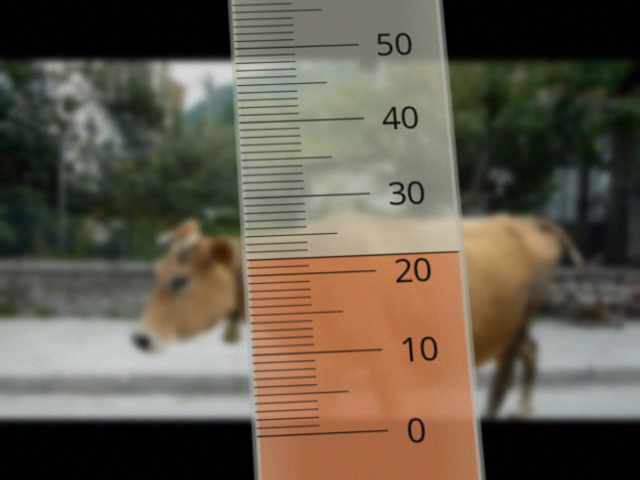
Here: 22 mL
